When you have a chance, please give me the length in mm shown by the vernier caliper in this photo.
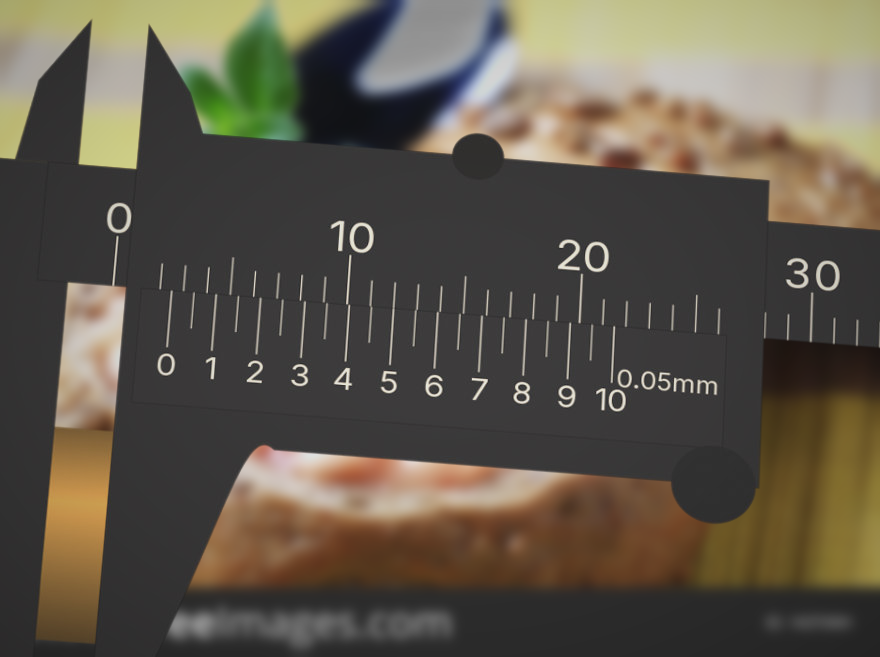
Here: 2.50 mm
